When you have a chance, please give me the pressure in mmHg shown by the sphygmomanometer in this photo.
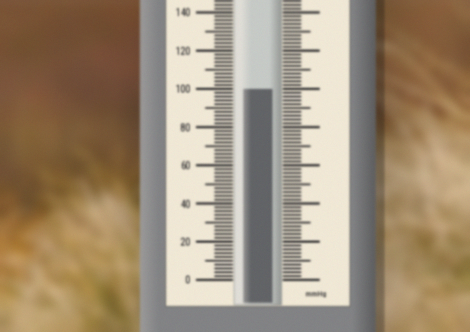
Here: 100 mmHg
